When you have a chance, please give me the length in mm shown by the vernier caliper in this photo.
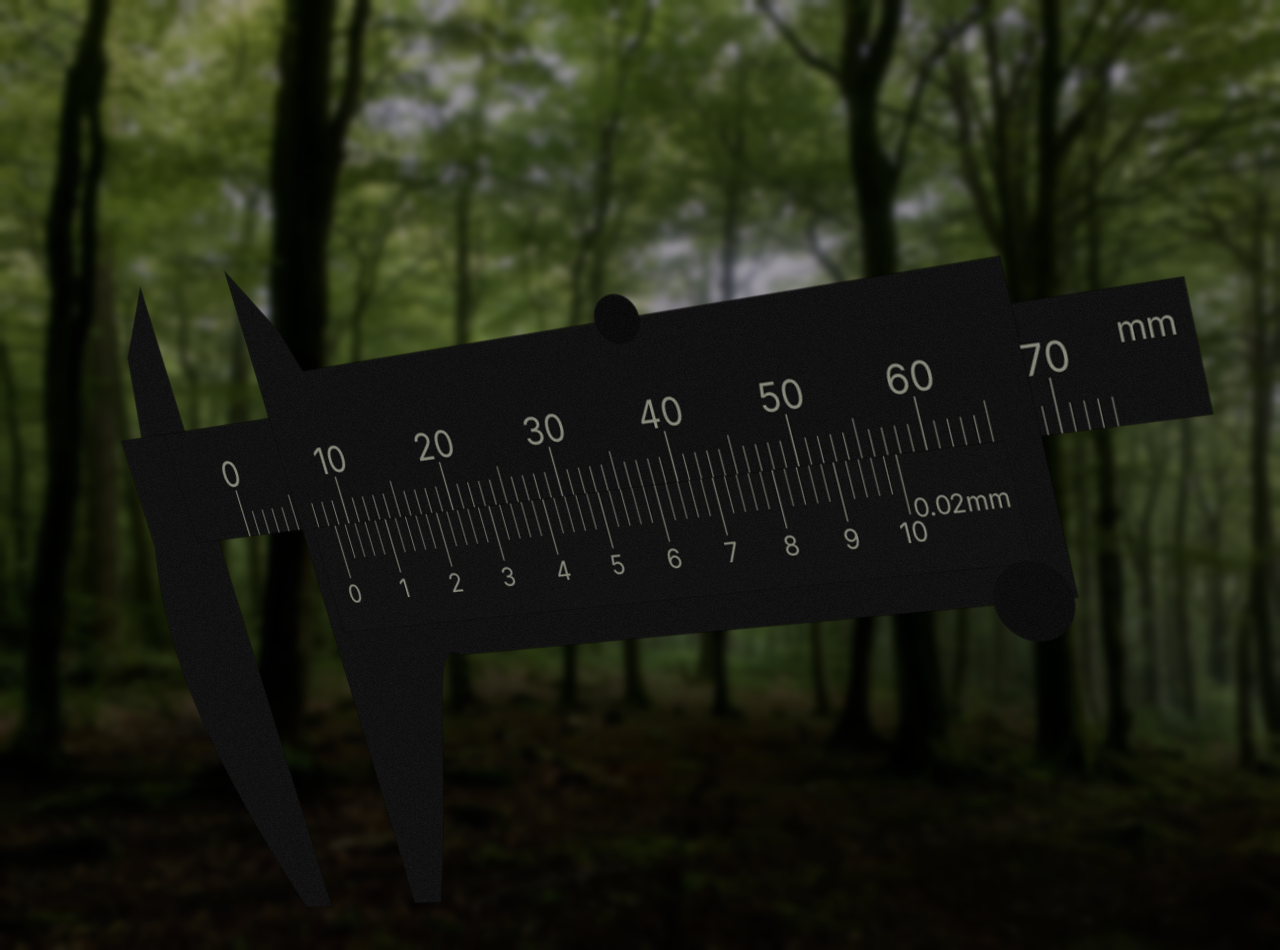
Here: 8.6 mm
